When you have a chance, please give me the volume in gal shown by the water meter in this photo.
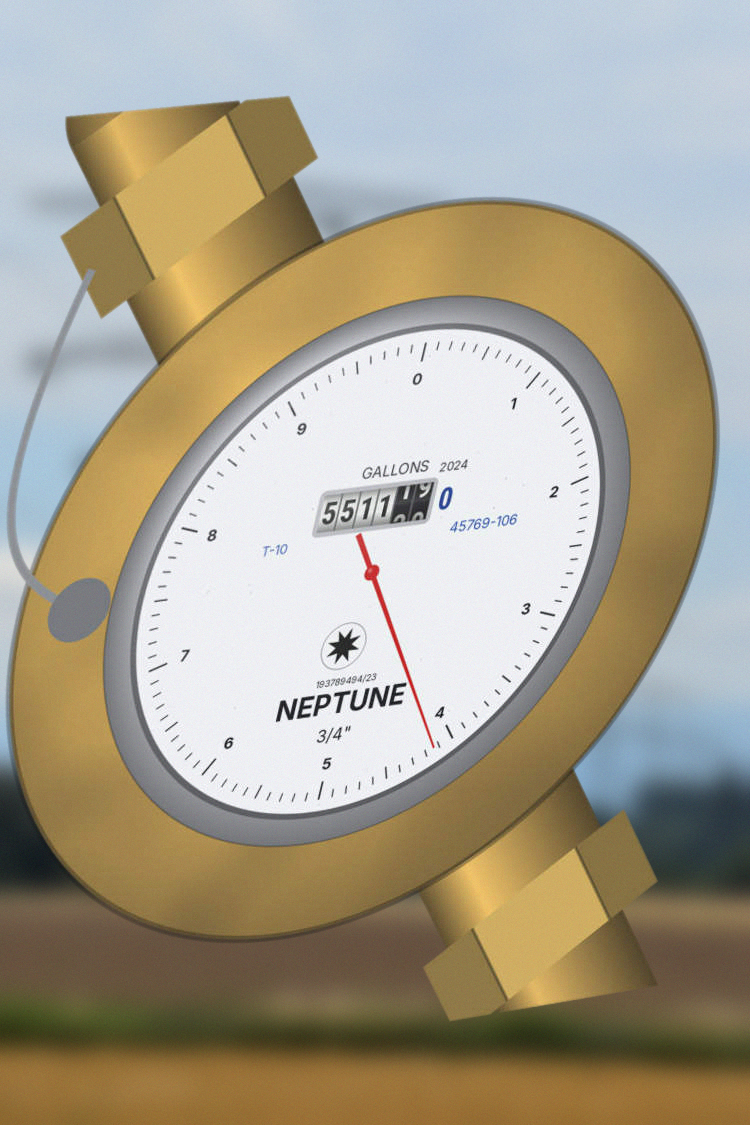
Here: 5511194.1 gal
